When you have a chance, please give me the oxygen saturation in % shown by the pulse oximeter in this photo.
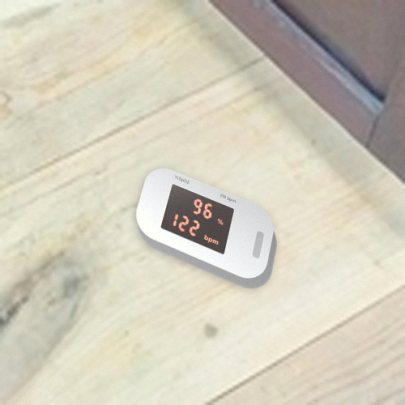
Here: 96 %
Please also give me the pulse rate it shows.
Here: 122 bpm
